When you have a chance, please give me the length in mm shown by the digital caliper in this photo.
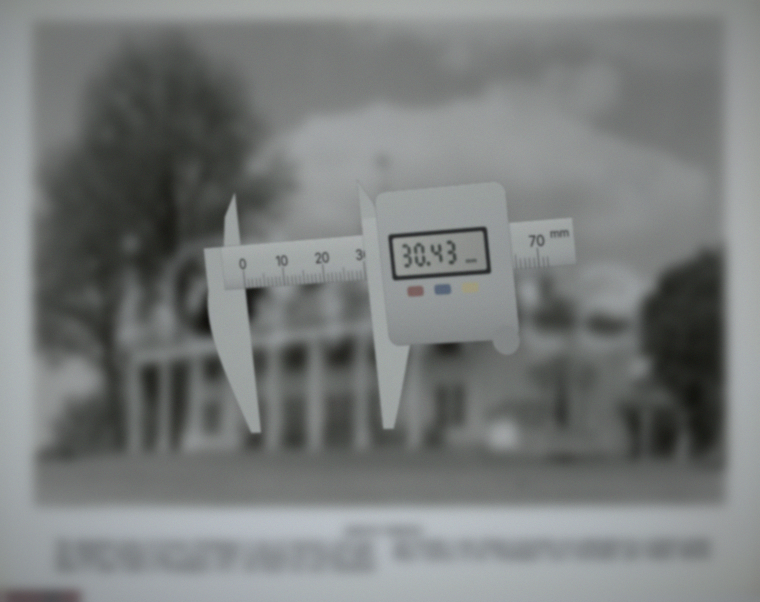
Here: 30.43 mm
